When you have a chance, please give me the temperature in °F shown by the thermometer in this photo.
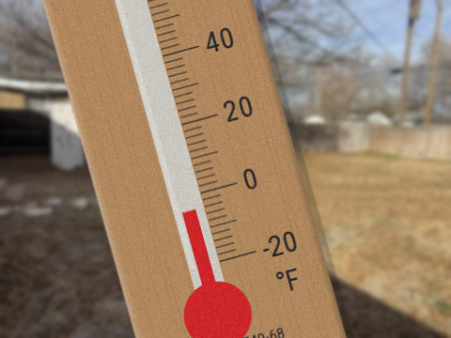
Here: -4 °F
